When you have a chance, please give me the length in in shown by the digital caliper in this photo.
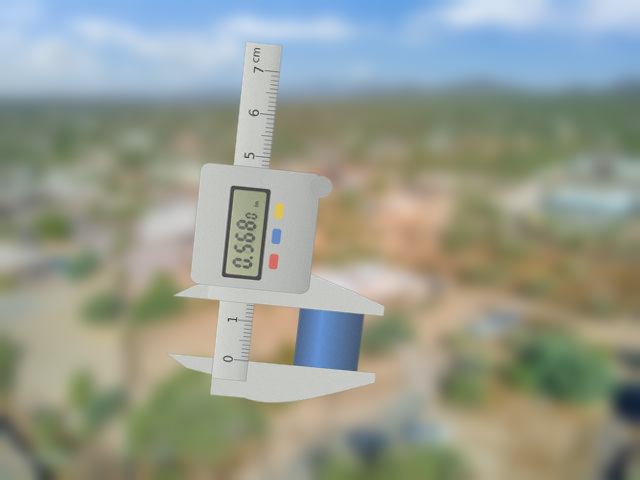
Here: 0.5680 in
